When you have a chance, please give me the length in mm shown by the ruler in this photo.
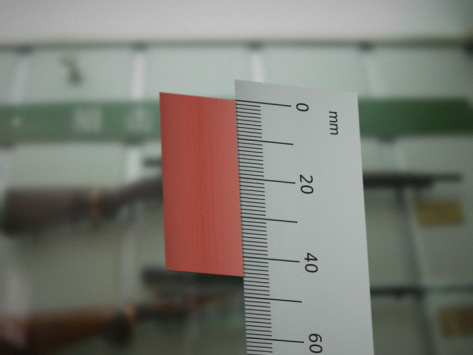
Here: 45 mm
